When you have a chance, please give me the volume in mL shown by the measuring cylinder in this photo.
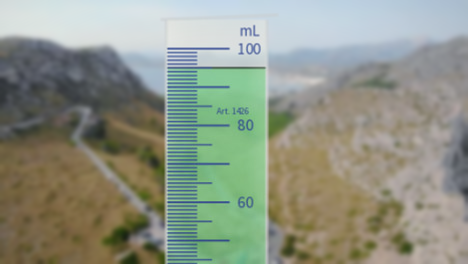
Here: 95 mL
